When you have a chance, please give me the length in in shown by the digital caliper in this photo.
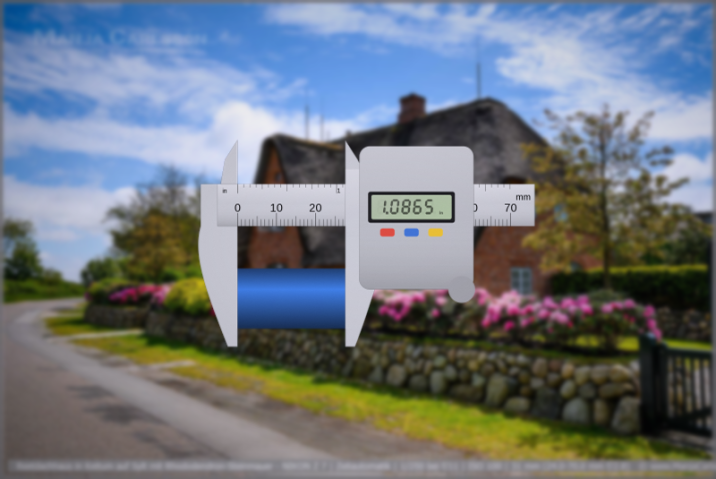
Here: 1.0865 in
